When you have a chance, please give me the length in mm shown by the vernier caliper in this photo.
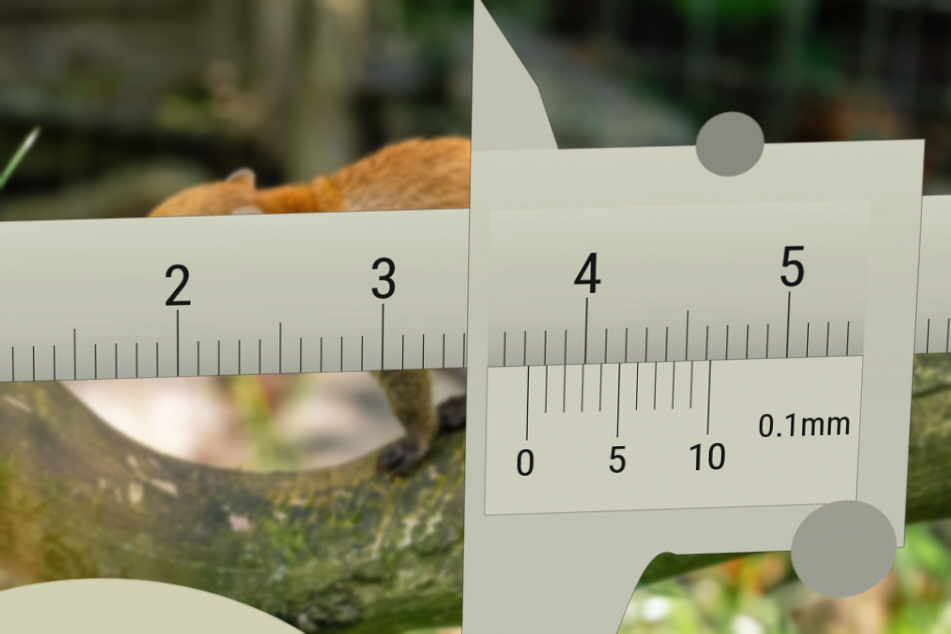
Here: 37.2 mm
